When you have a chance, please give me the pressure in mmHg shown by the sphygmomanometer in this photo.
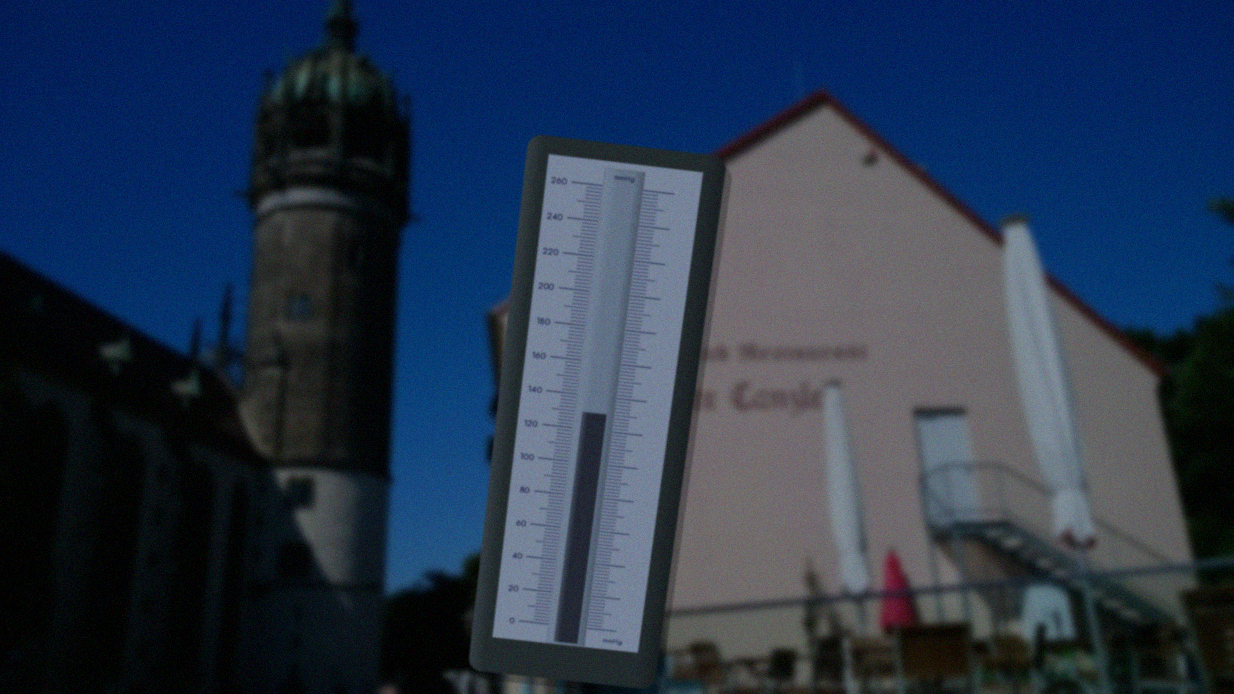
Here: 130 mmHg
